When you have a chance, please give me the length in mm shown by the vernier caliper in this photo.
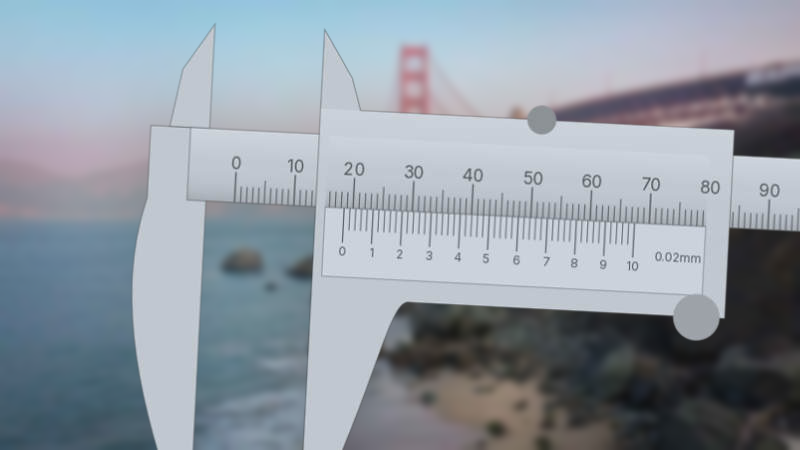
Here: 18.5 mm
